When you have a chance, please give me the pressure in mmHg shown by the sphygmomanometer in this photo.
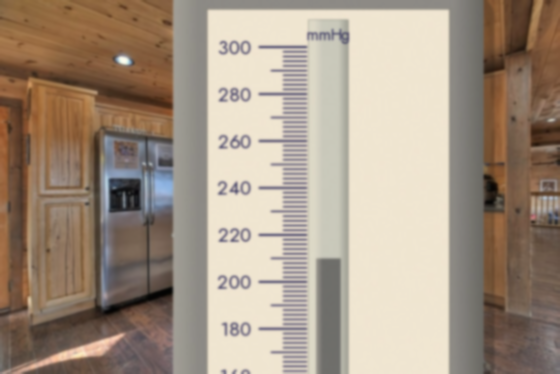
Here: 210 mmHg
